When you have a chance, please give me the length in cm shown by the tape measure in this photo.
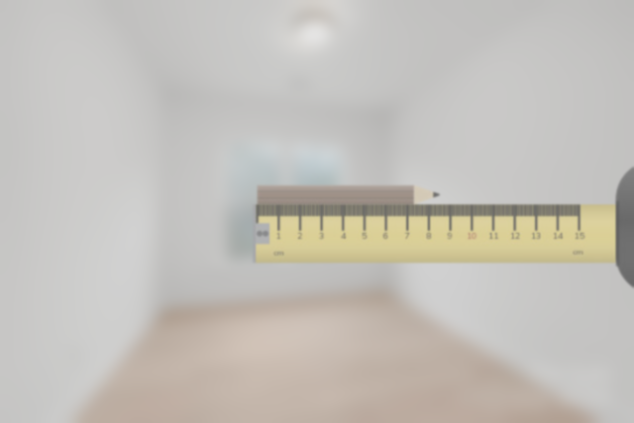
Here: 8.5 cm
